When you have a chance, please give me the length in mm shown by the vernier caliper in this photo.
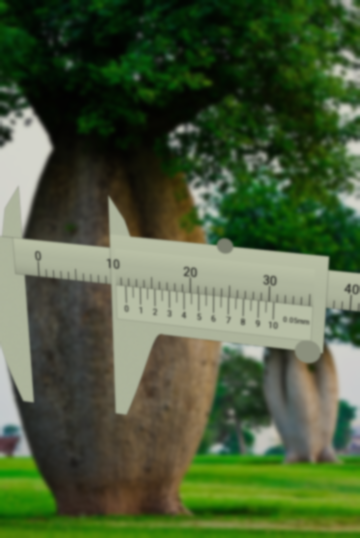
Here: 11.6 mm
